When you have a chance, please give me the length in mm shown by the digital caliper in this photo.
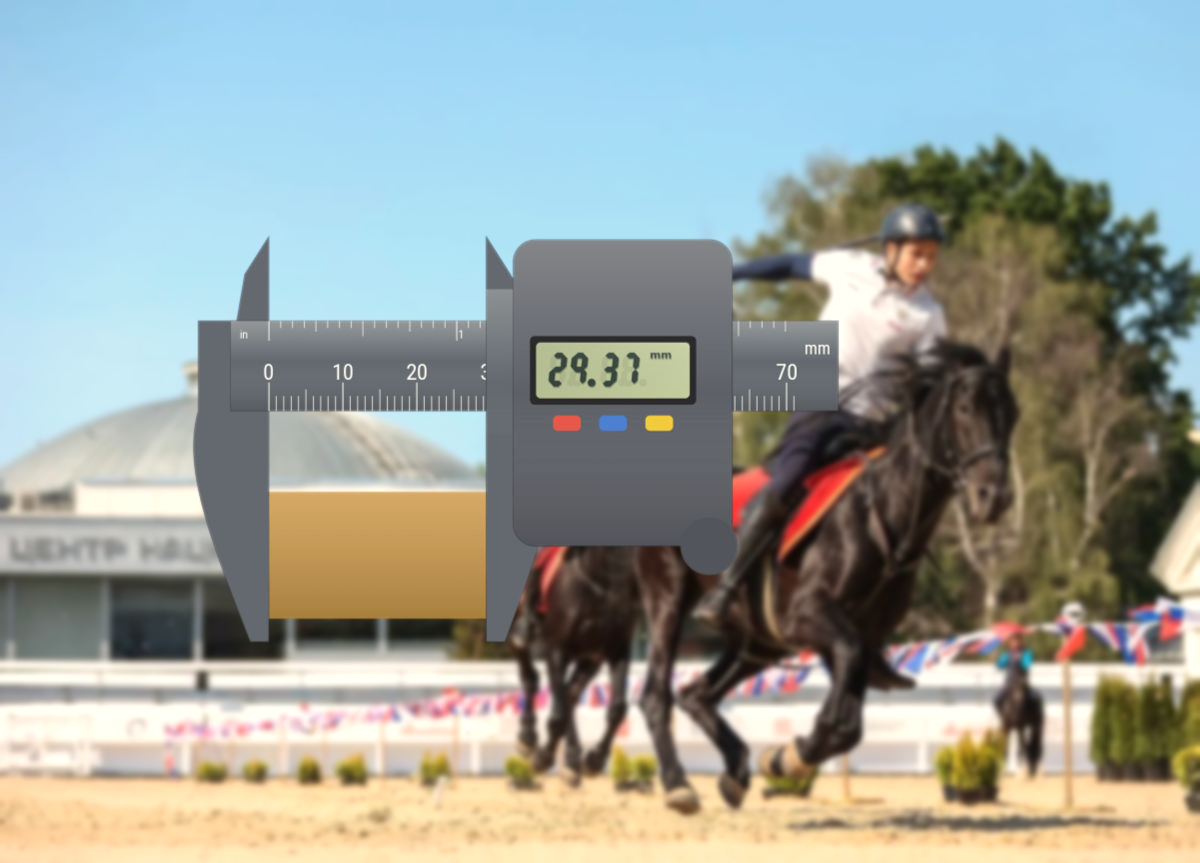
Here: 29.37 mm
